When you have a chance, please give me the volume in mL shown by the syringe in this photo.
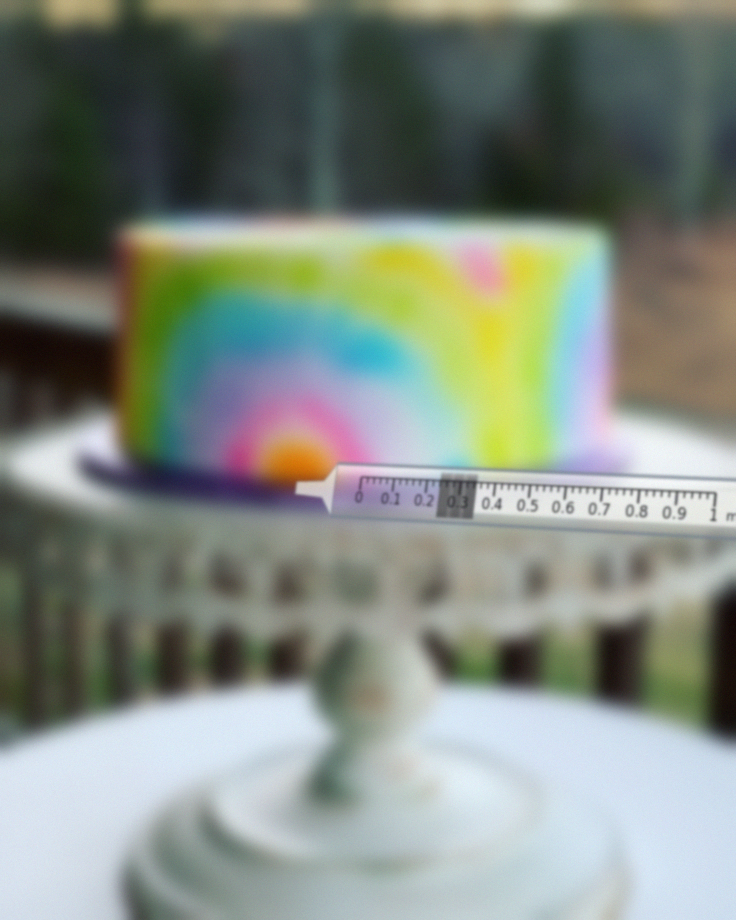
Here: 0.24 mL
